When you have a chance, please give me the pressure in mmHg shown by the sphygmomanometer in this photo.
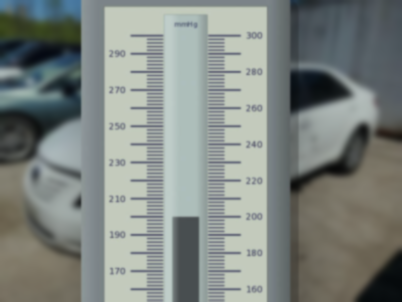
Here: 200 mmHg
